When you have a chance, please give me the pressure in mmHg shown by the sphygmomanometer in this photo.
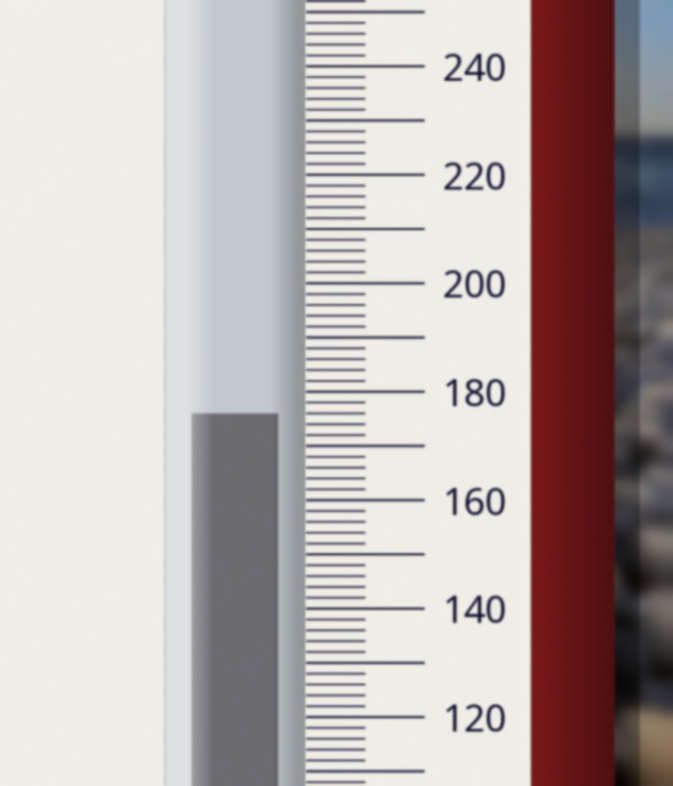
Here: 176 mmHg
